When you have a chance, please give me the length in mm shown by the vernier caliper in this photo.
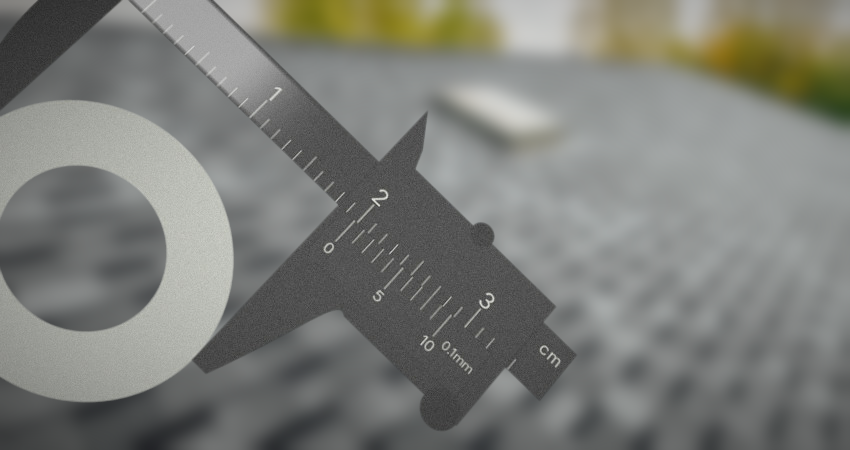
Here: 19.8 mm
